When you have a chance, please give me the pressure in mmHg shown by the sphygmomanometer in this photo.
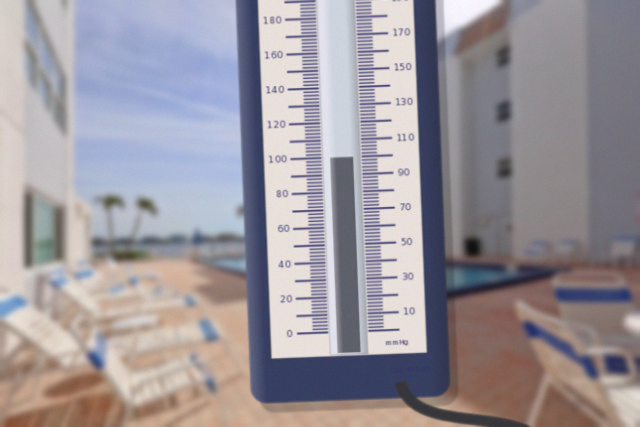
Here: 100 mmHg
